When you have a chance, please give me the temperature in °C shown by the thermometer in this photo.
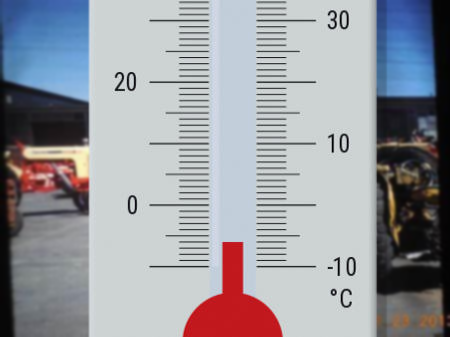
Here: -6 °C
